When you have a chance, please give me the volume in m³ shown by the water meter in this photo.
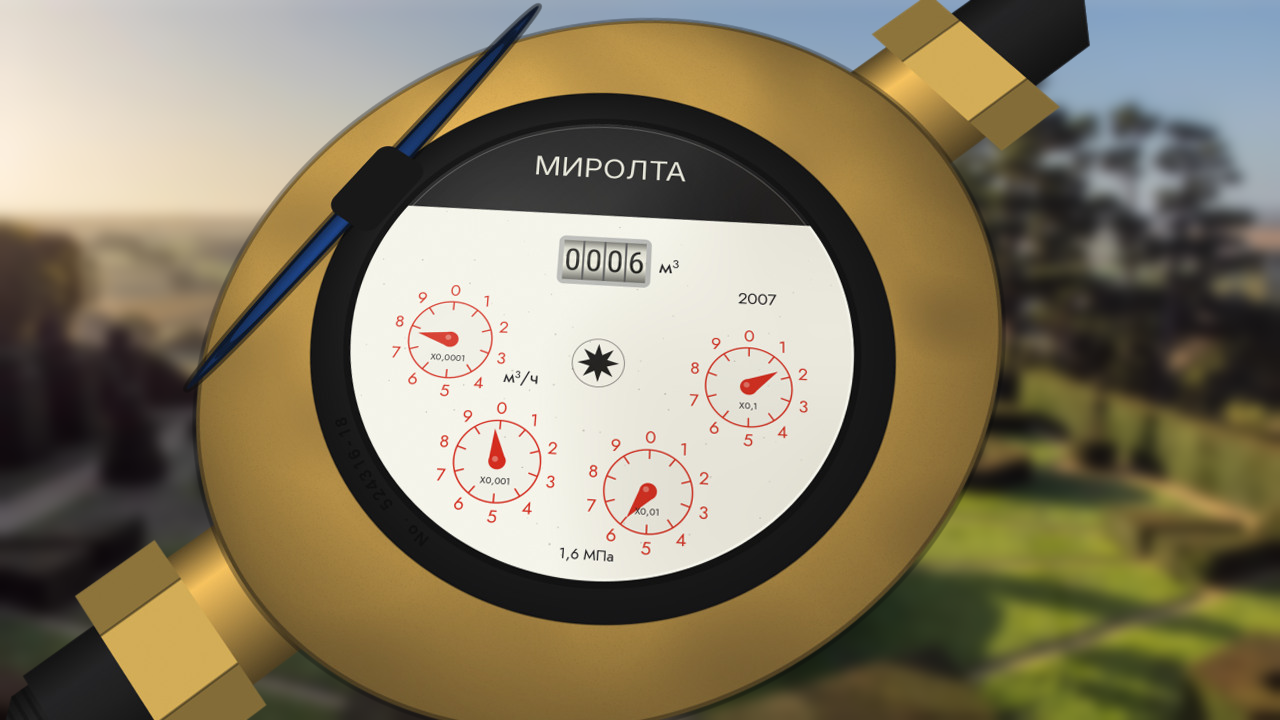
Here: 6.1597 m³
